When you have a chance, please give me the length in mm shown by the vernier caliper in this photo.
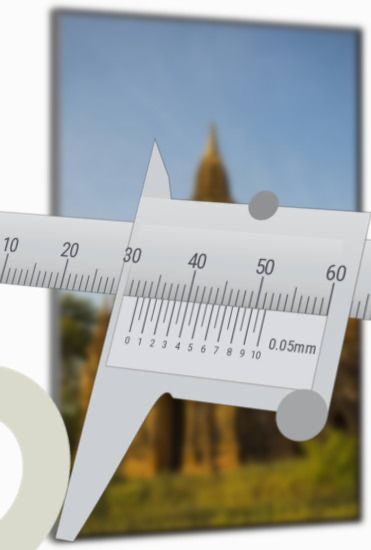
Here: 32.4 mm
